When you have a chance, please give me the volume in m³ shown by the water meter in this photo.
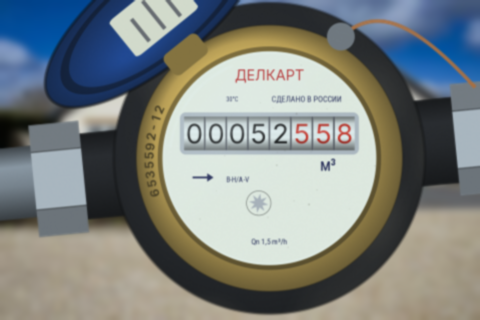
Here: 52.558 m³
